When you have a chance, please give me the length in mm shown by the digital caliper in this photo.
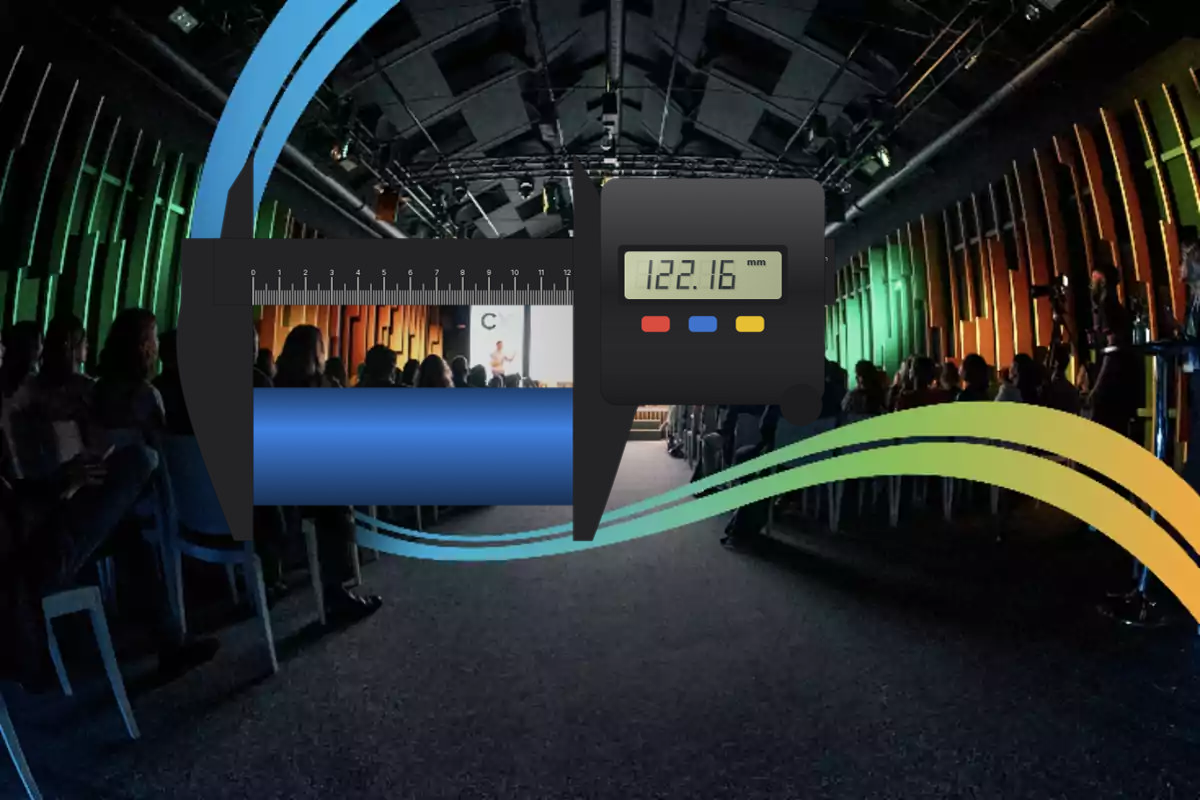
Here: 122.16 mm
